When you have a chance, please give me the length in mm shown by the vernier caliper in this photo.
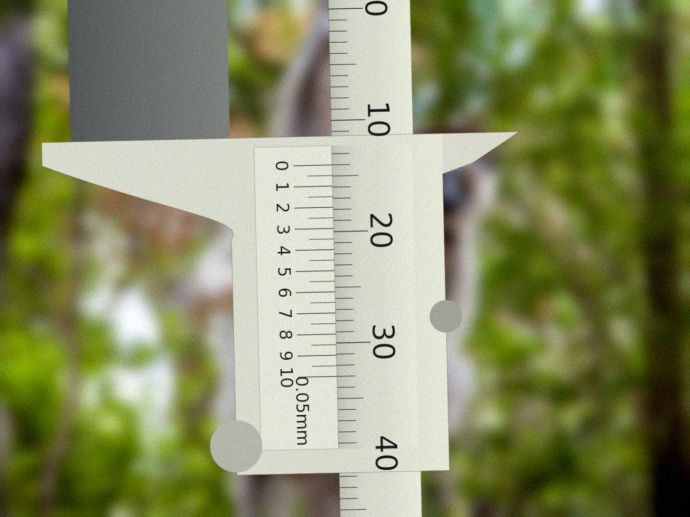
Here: 14.0 mm
